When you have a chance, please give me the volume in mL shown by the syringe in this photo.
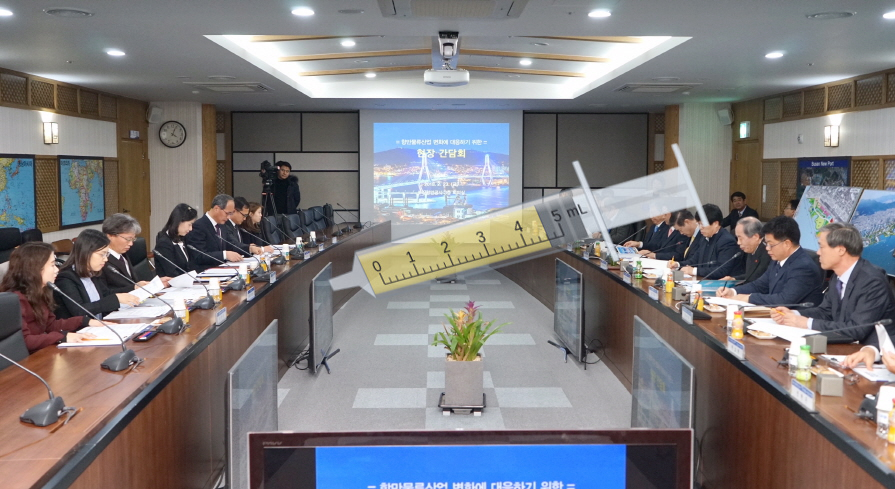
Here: 4.6 mL
